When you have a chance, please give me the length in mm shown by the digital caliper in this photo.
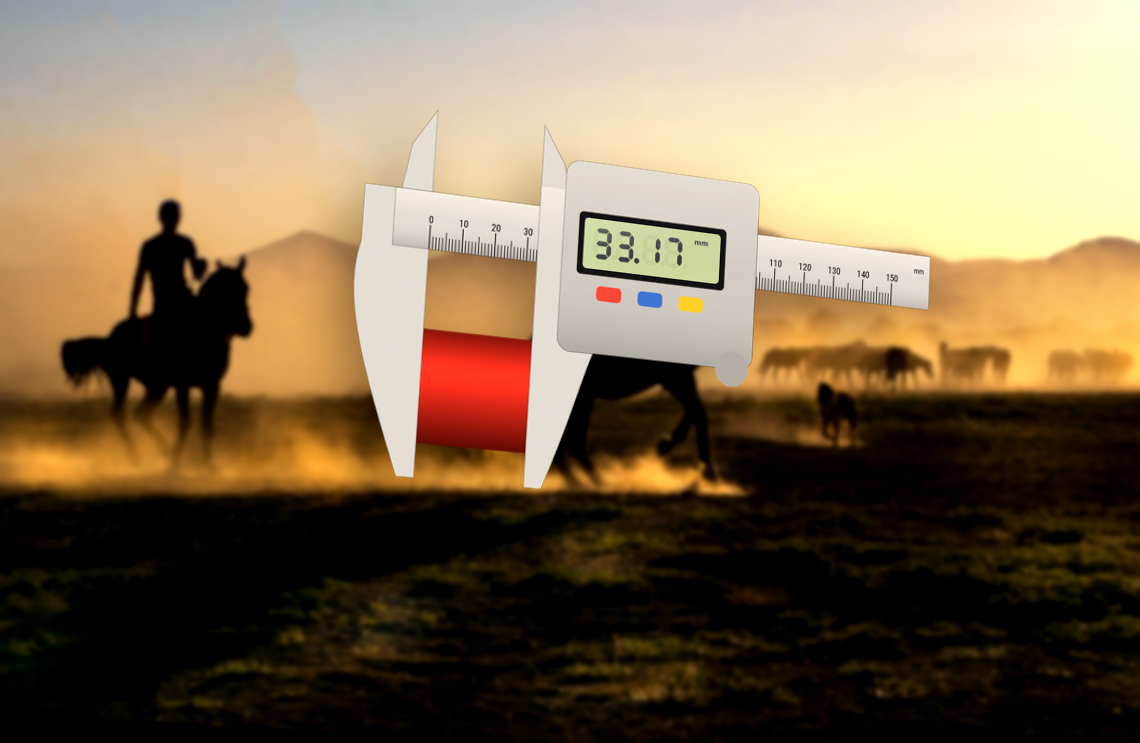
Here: 33.17 mm
